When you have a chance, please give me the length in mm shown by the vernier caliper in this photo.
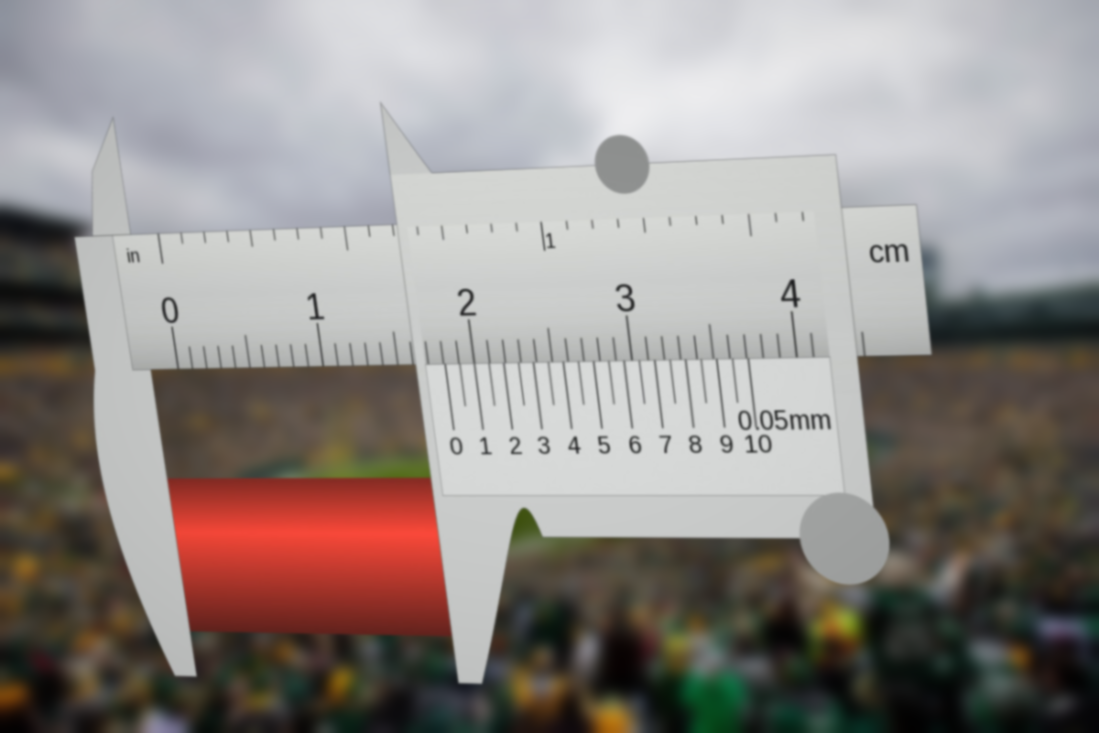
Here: 18.1 mm
